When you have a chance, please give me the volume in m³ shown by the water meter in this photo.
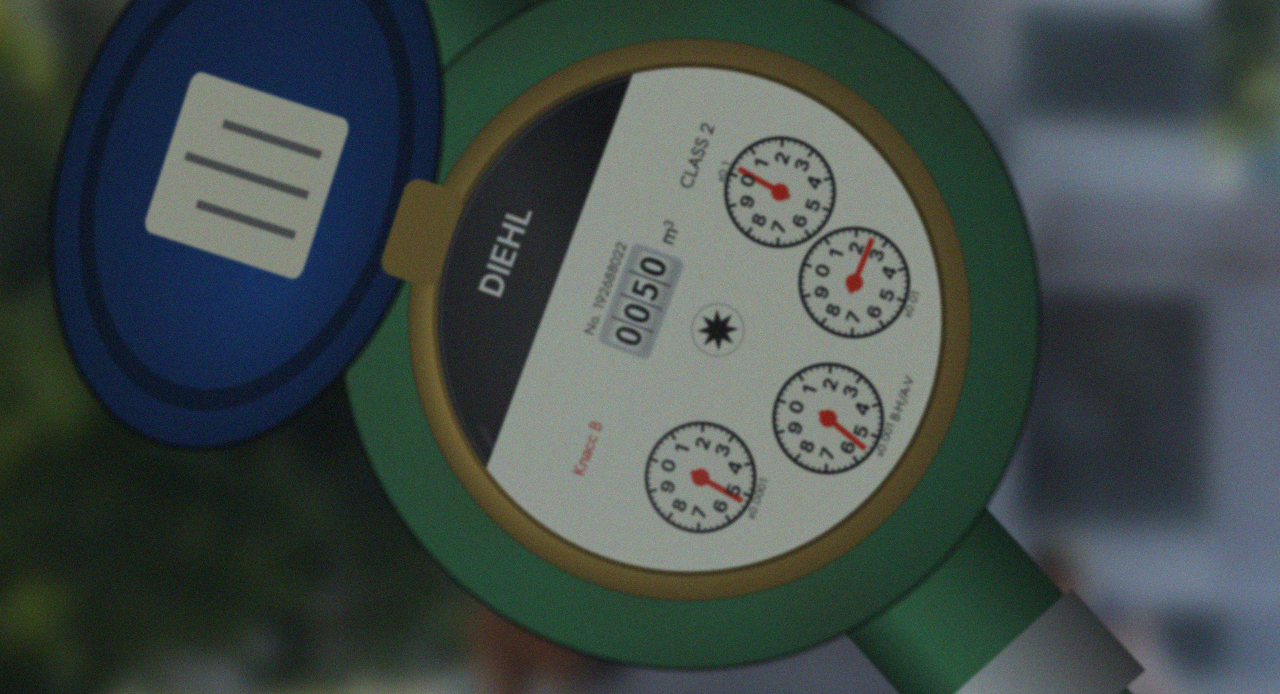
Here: 50.0255 m³
